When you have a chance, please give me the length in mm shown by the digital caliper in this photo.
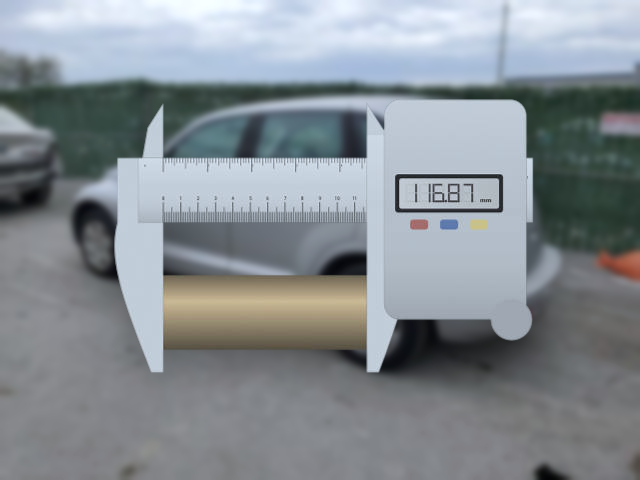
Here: 116.87 mm
